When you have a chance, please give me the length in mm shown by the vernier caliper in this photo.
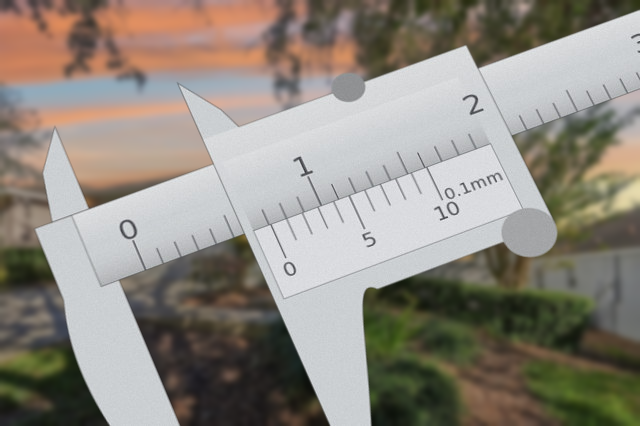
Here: 7.1 mm
